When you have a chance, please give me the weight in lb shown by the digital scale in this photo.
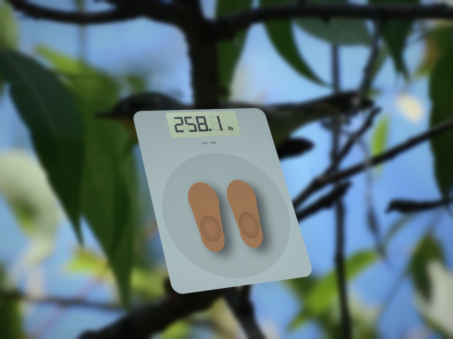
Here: 258.1 lb
